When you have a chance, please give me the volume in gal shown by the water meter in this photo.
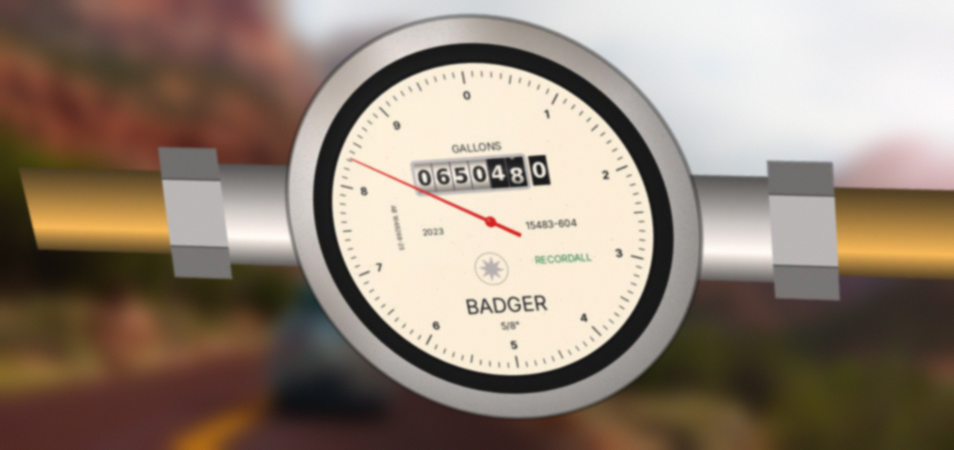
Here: 650478.3 gal
